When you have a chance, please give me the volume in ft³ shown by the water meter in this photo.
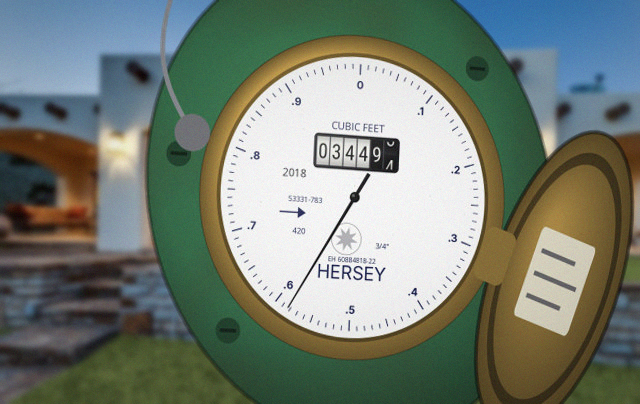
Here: 34493.58 ft³
